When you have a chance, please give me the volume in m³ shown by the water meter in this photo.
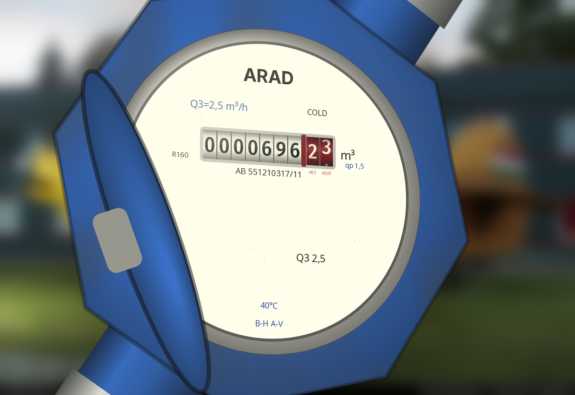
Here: 696.23 m³
